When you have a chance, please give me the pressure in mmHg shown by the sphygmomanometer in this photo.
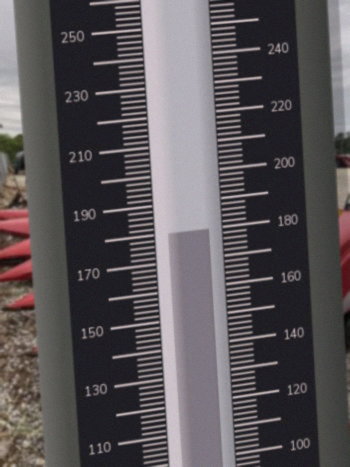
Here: 180 mmHg
